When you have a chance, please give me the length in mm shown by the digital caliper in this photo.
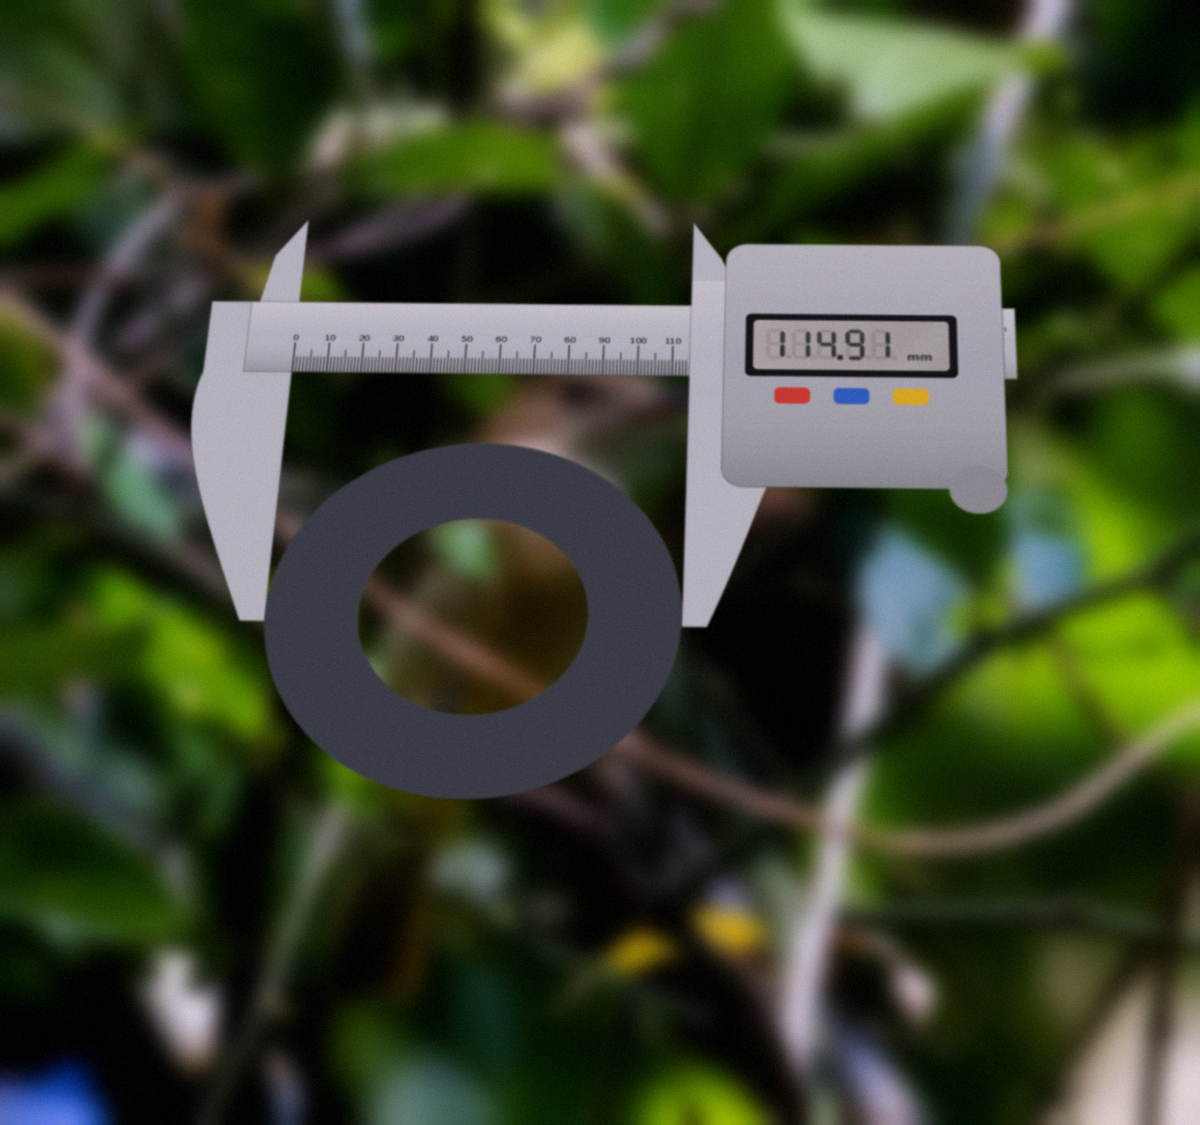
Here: 114.91 mm
